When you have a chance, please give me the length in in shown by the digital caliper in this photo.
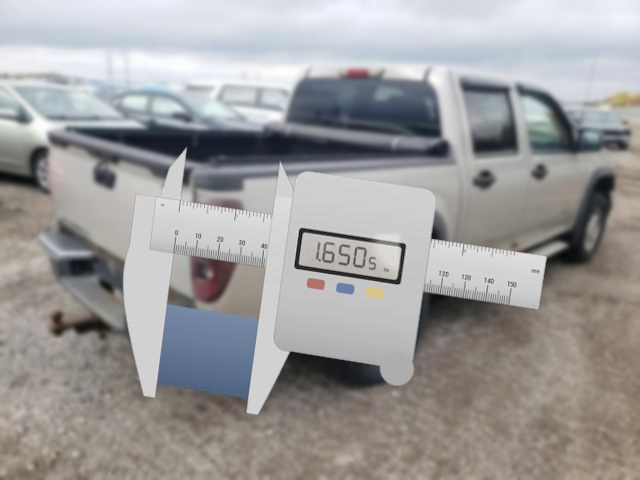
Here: 1.6505 in
